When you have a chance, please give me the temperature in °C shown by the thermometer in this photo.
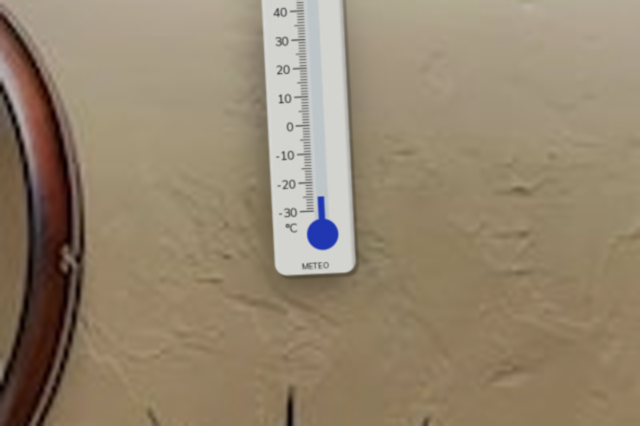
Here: -25 °C
